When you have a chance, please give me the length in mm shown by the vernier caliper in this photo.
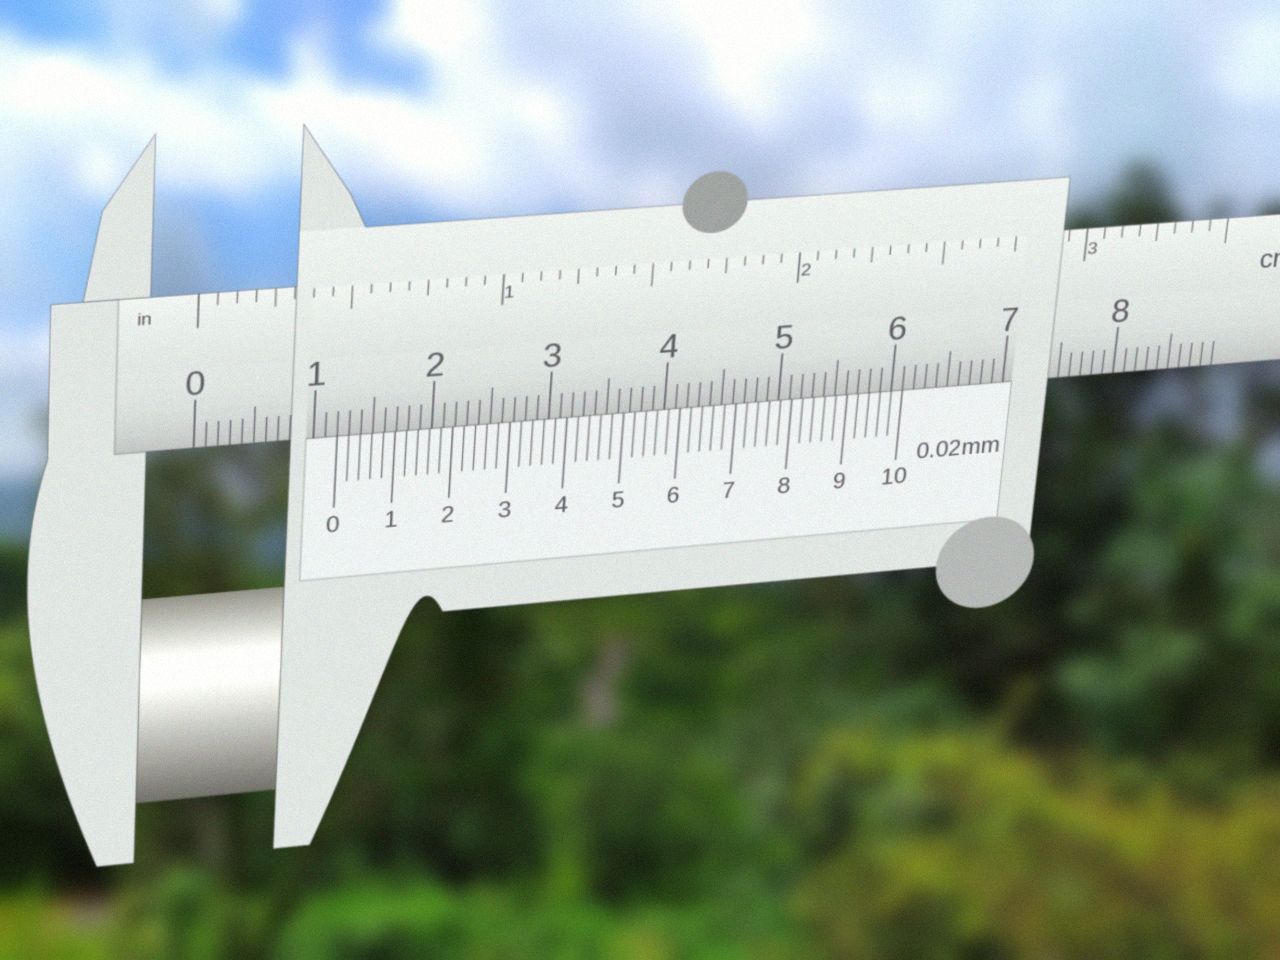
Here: 12.0 mm
